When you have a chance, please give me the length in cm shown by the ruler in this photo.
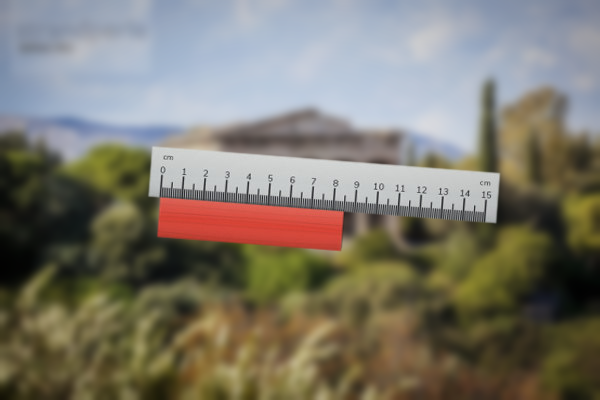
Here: 8.5 cm
